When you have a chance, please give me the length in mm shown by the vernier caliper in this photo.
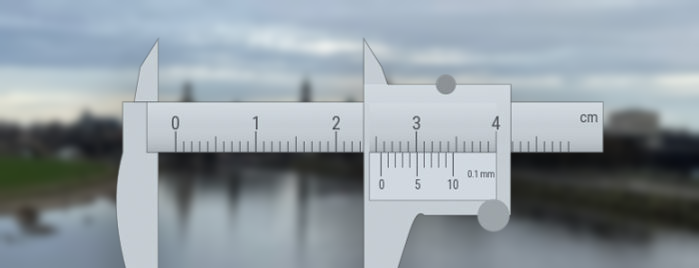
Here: 25.6 mm
